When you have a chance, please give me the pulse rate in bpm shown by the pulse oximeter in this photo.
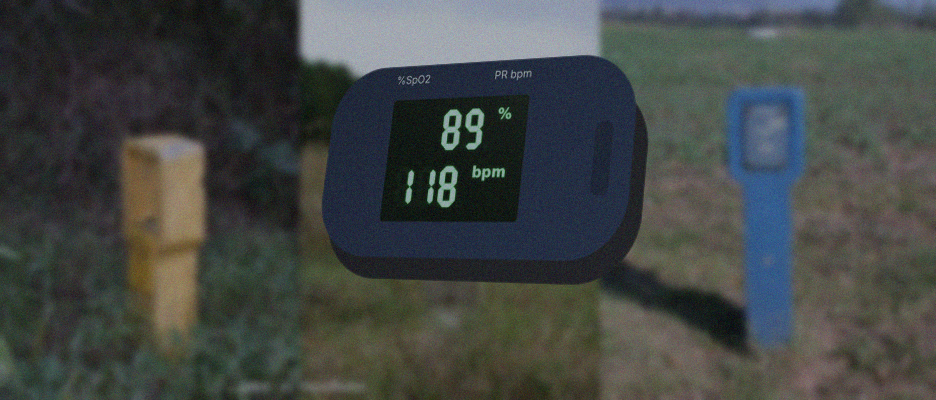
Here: 118 bpm
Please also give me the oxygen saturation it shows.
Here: 89 %
